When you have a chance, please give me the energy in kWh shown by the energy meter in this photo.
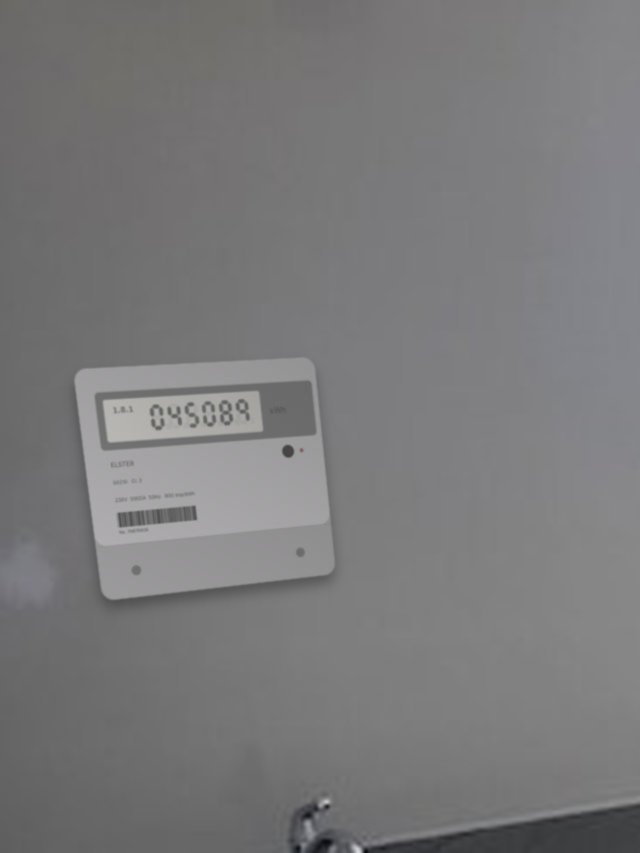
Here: 45089 kWh
